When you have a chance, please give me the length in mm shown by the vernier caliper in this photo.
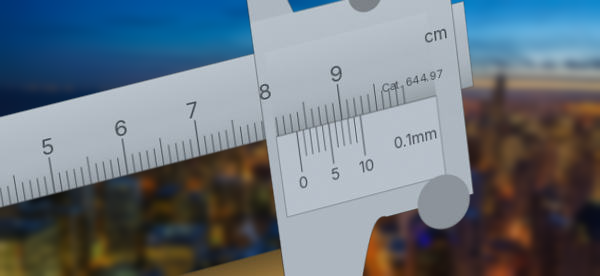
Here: 83.6 mm
